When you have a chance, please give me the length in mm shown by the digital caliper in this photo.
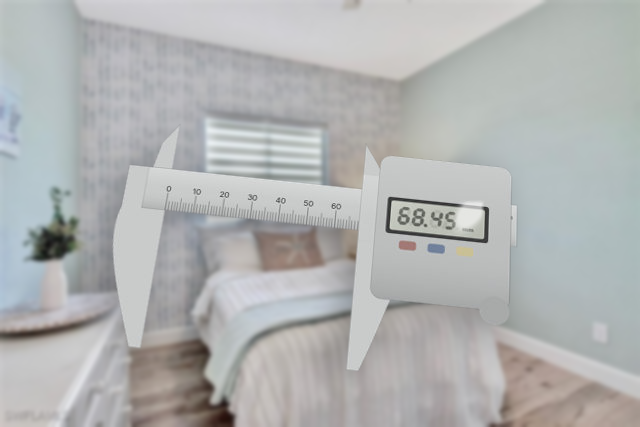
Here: 68.45 mm
